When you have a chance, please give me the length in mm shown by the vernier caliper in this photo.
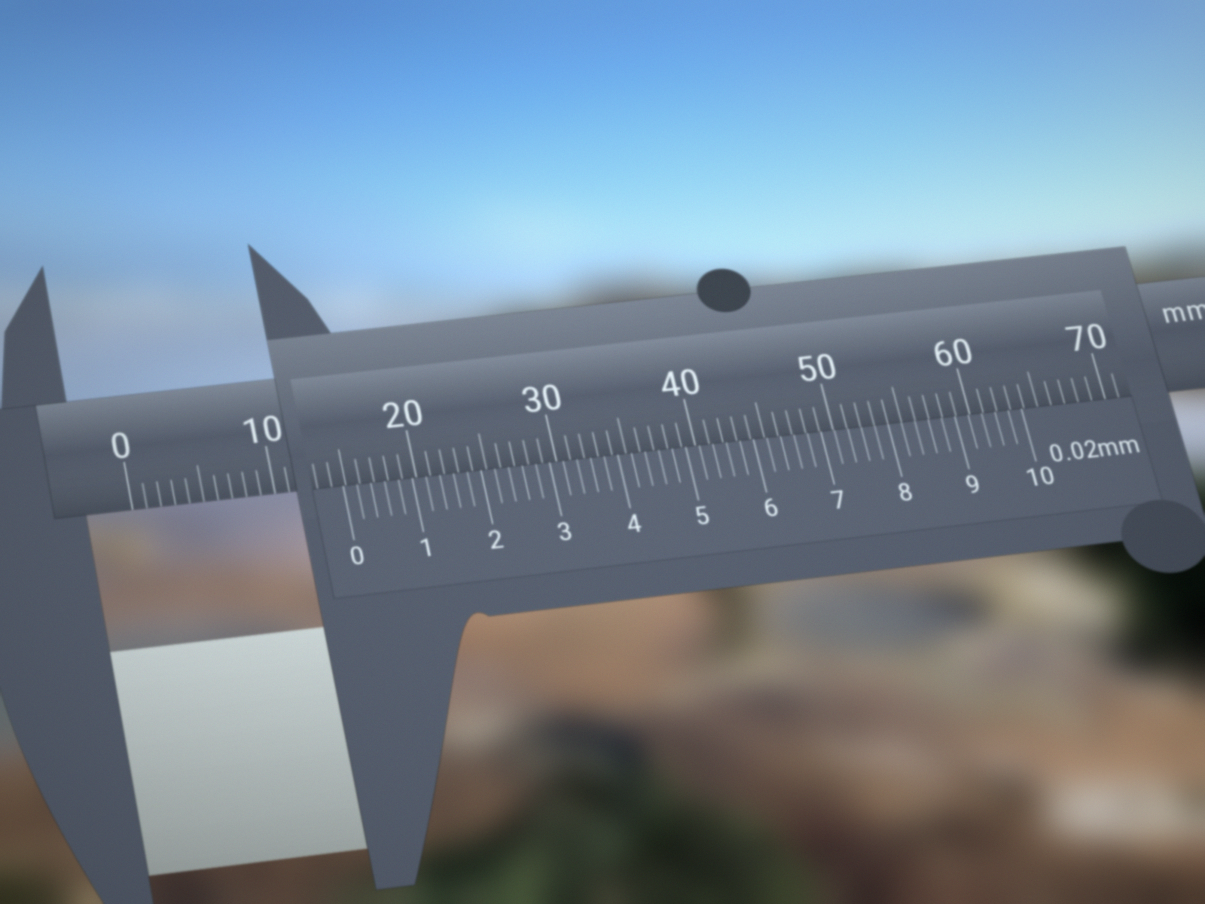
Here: 14.8 mm
